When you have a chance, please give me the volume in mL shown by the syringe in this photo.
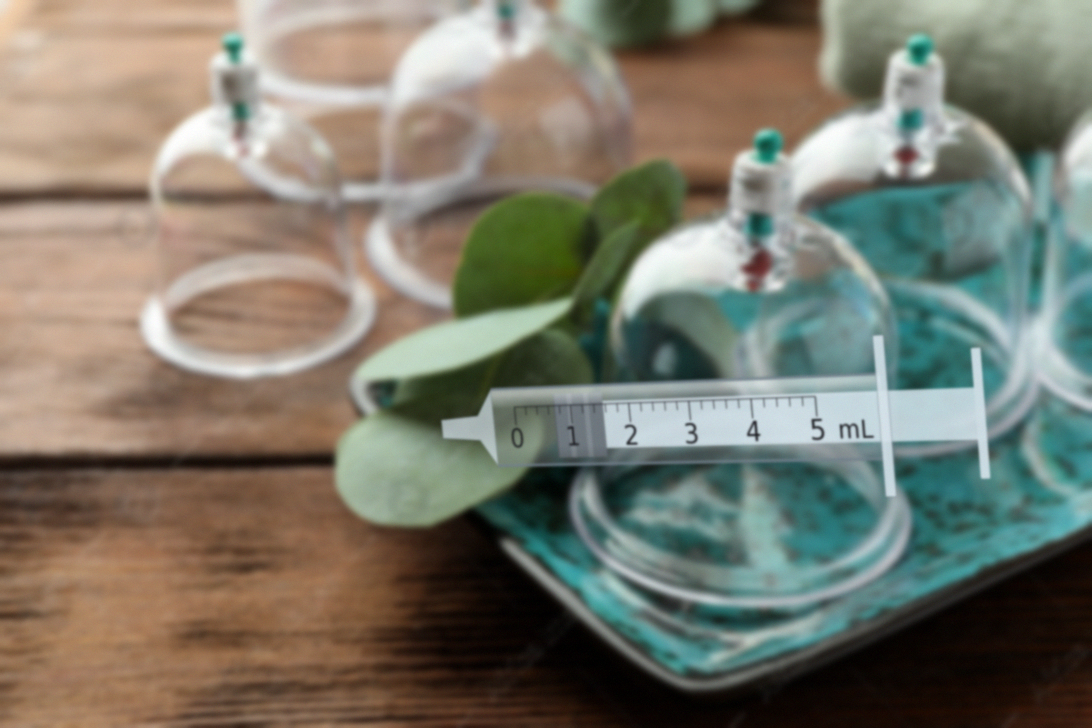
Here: 0.7 mL
